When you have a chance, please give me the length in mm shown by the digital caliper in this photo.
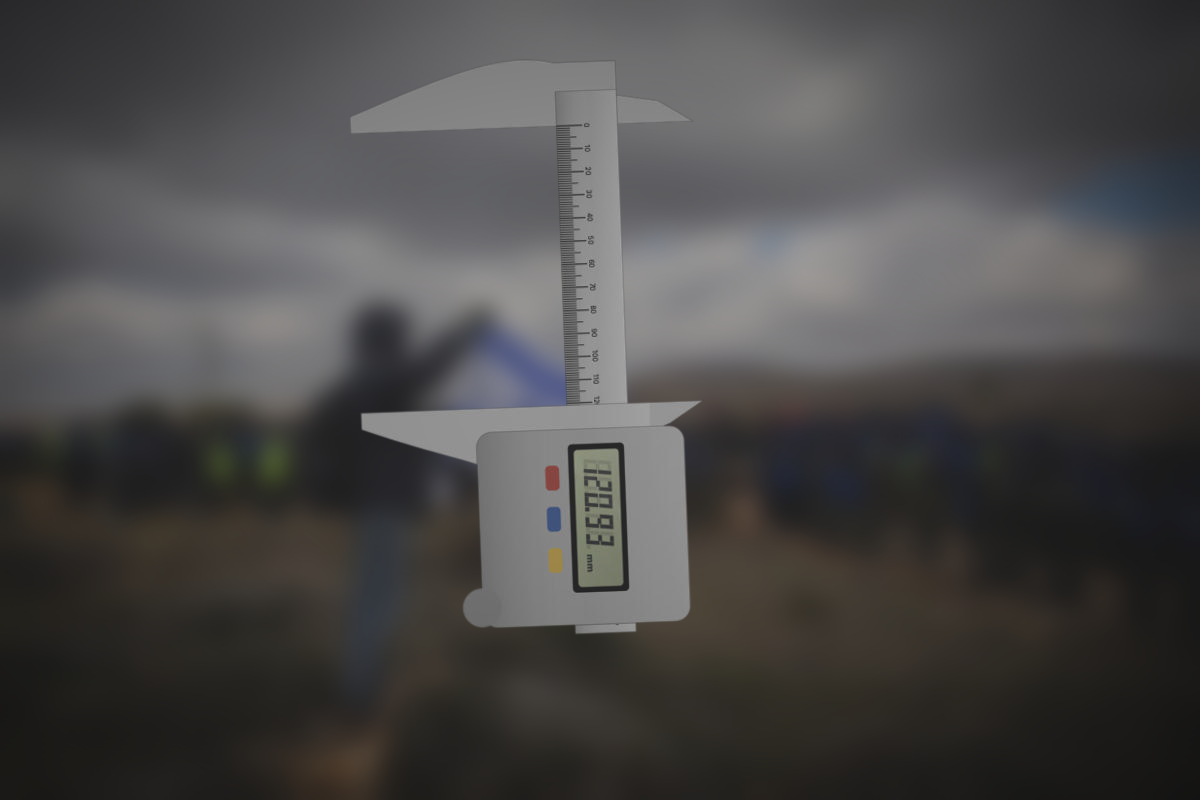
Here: 120.93 mm
